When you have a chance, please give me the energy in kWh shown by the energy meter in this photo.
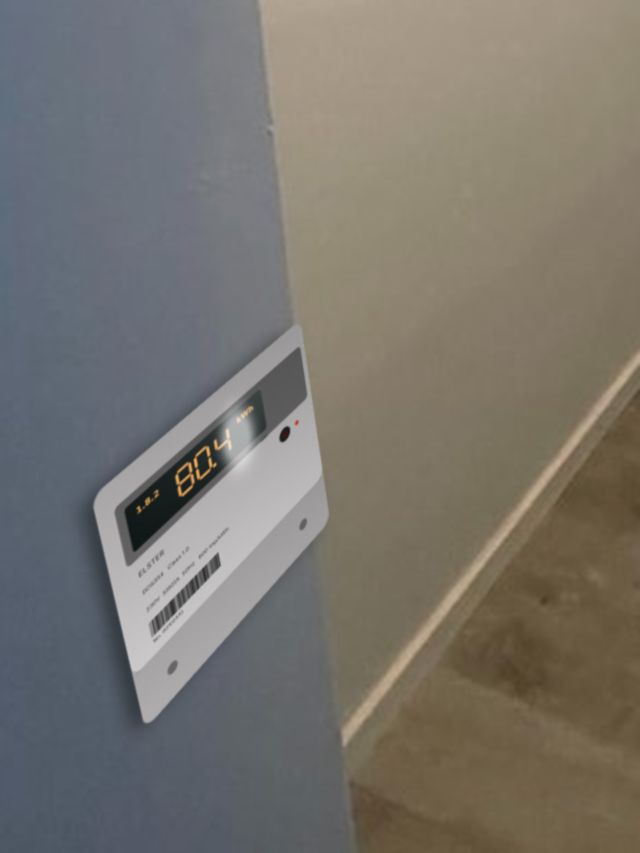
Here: 80.4 kWh
